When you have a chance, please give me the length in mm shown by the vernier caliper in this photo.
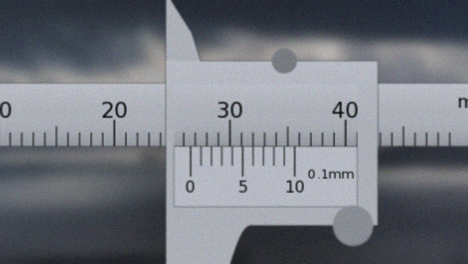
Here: 26.6 mm
